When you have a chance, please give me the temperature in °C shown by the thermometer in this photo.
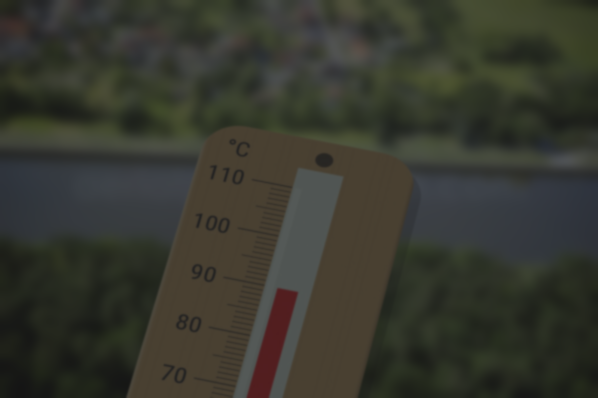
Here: 90 °C
